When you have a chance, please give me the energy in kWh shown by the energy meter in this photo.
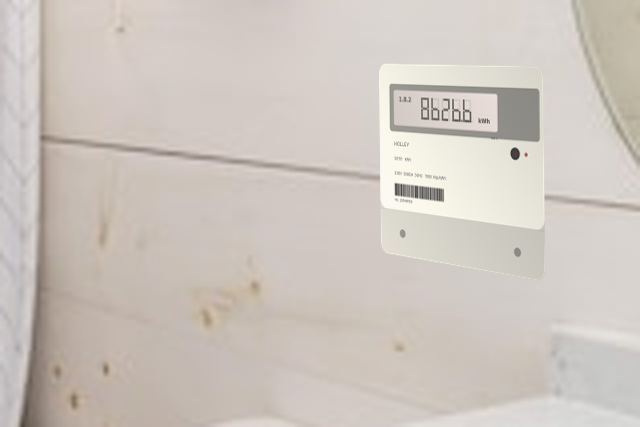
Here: 8626.6 kWh
